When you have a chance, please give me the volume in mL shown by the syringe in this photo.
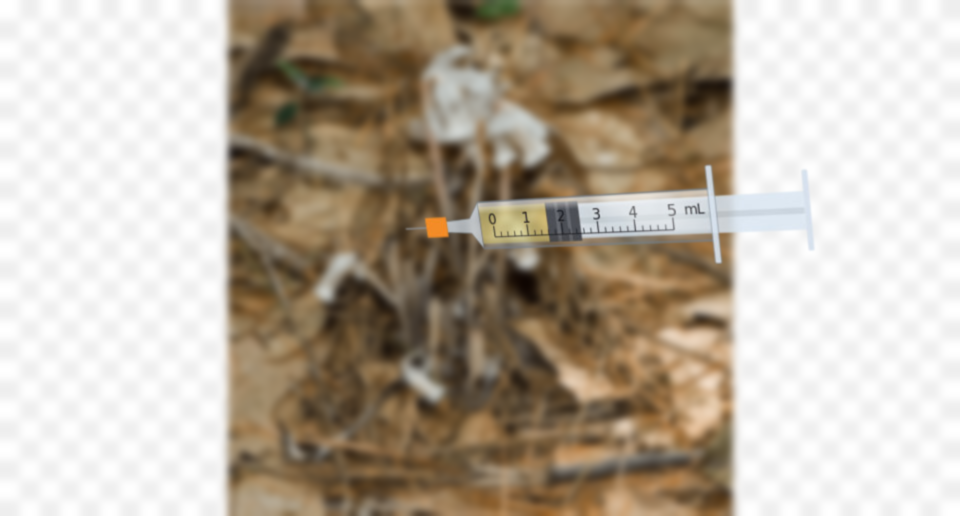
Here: 1.6 mL
